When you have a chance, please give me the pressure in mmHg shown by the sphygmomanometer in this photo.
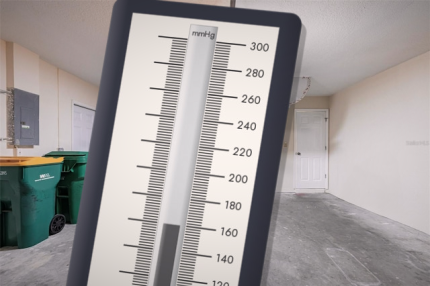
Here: 160 mmHg
